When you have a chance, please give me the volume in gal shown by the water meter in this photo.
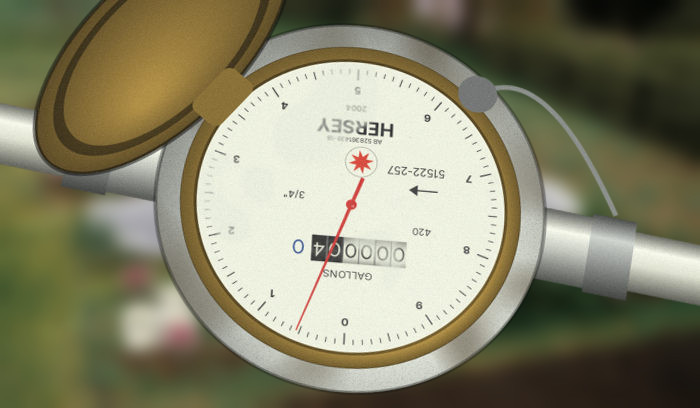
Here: 40.5 gal
